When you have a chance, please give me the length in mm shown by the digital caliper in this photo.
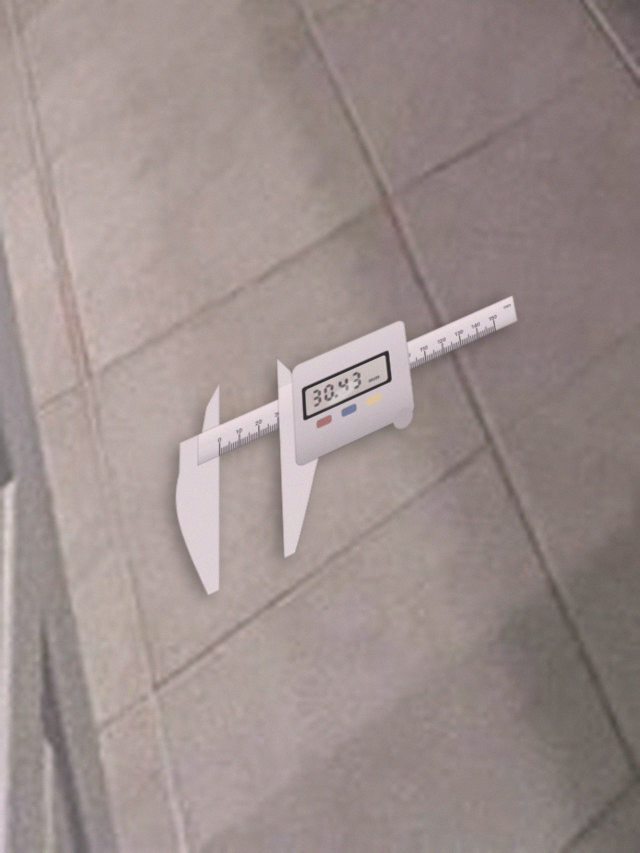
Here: 30.43 mm
